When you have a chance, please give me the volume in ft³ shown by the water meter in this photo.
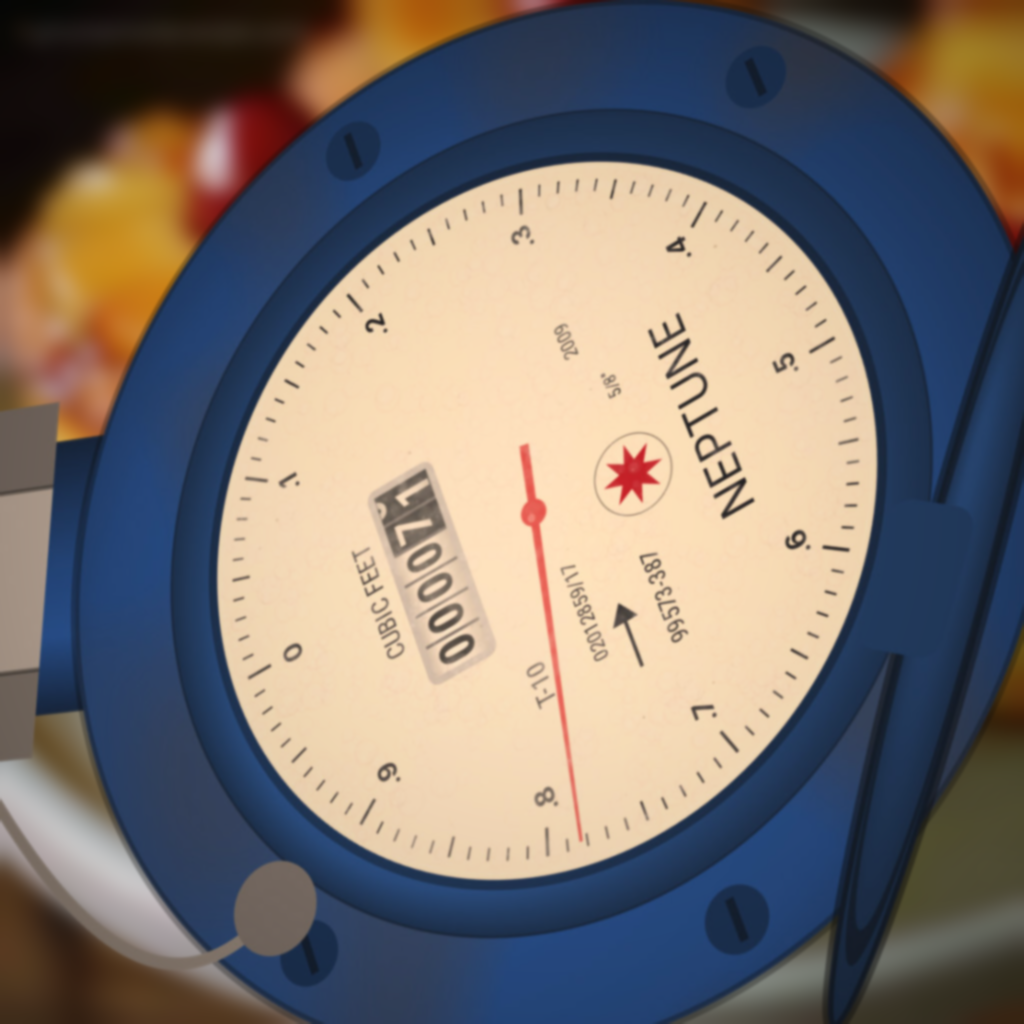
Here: 70.78 ft³
